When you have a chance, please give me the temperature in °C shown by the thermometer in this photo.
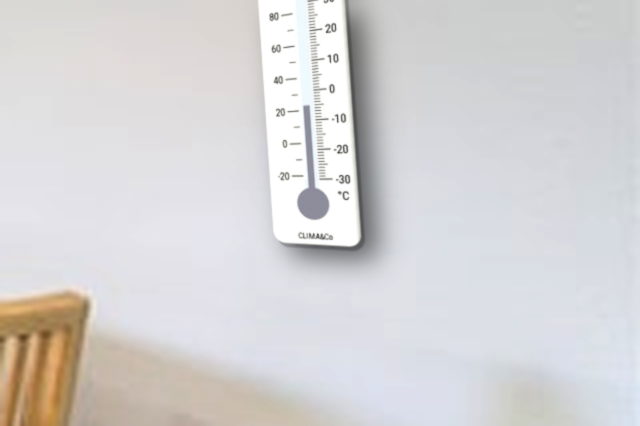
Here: -5 °C
